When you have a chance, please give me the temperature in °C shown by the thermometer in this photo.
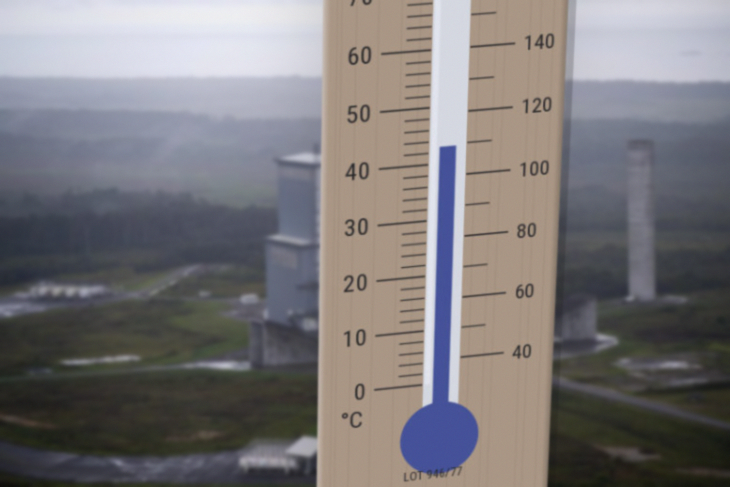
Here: 43 °C
